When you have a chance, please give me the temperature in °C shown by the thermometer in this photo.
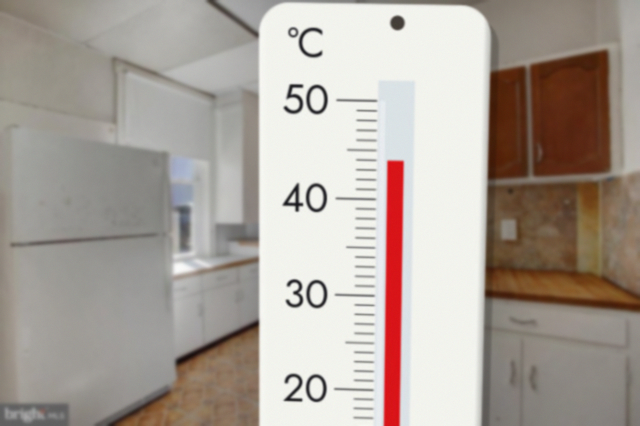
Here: 44 °C
